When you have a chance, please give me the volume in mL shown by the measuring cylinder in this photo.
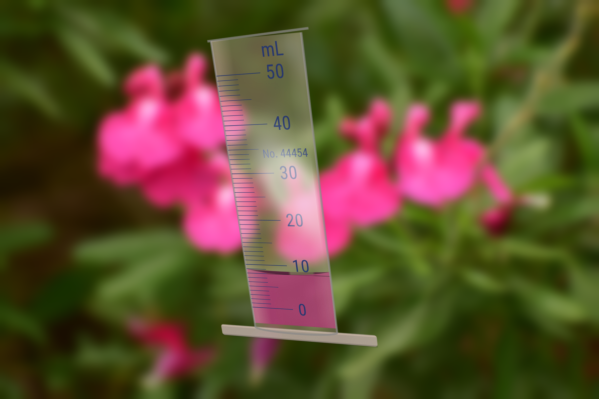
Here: 8 mL
